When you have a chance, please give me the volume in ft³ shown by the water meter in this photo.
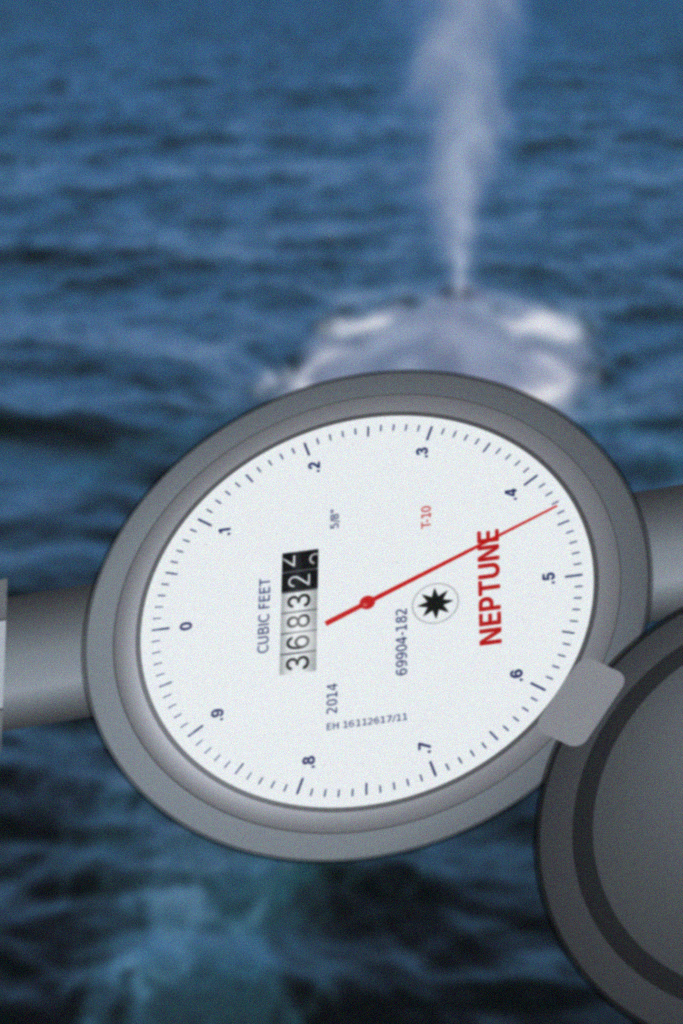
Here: 368322.43 ft³
